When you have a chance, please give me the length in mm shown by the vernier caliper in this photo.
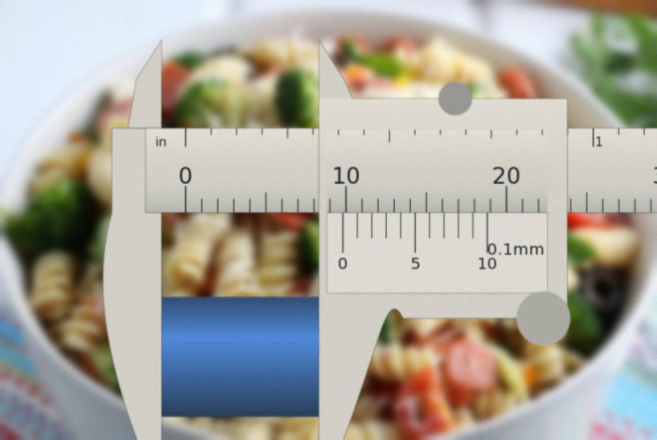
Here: 9.8 mm
